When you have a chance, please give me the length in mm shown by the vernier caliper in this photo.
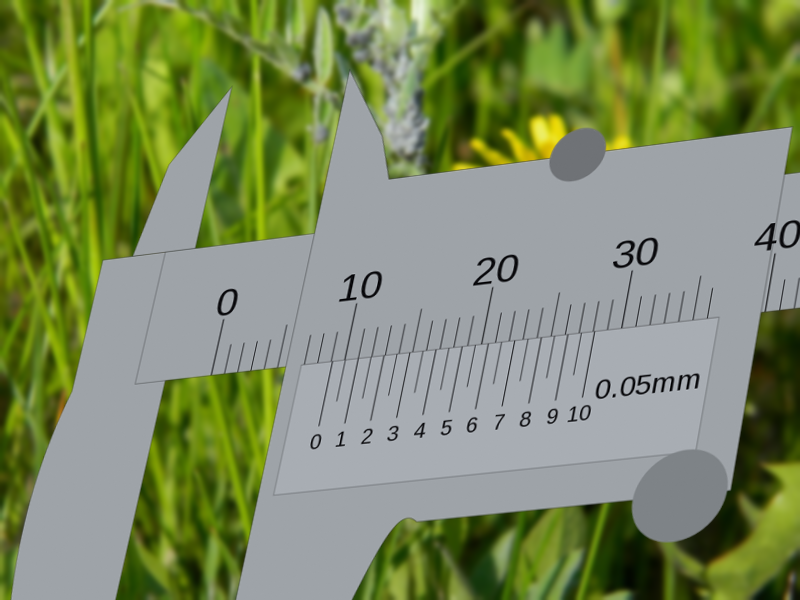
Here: 9.1 mm
